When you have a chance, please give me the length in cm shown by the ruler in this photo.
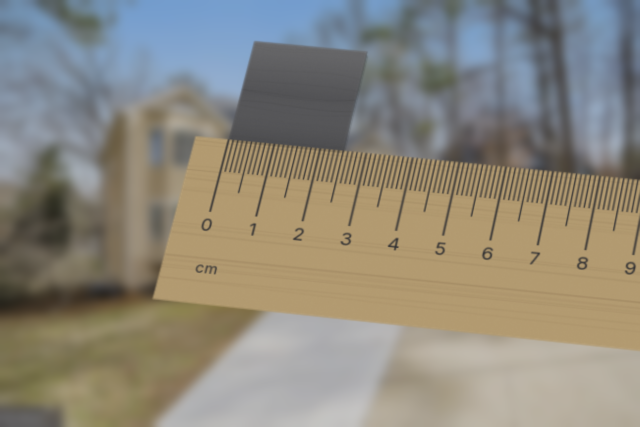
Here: 2.5 cm
